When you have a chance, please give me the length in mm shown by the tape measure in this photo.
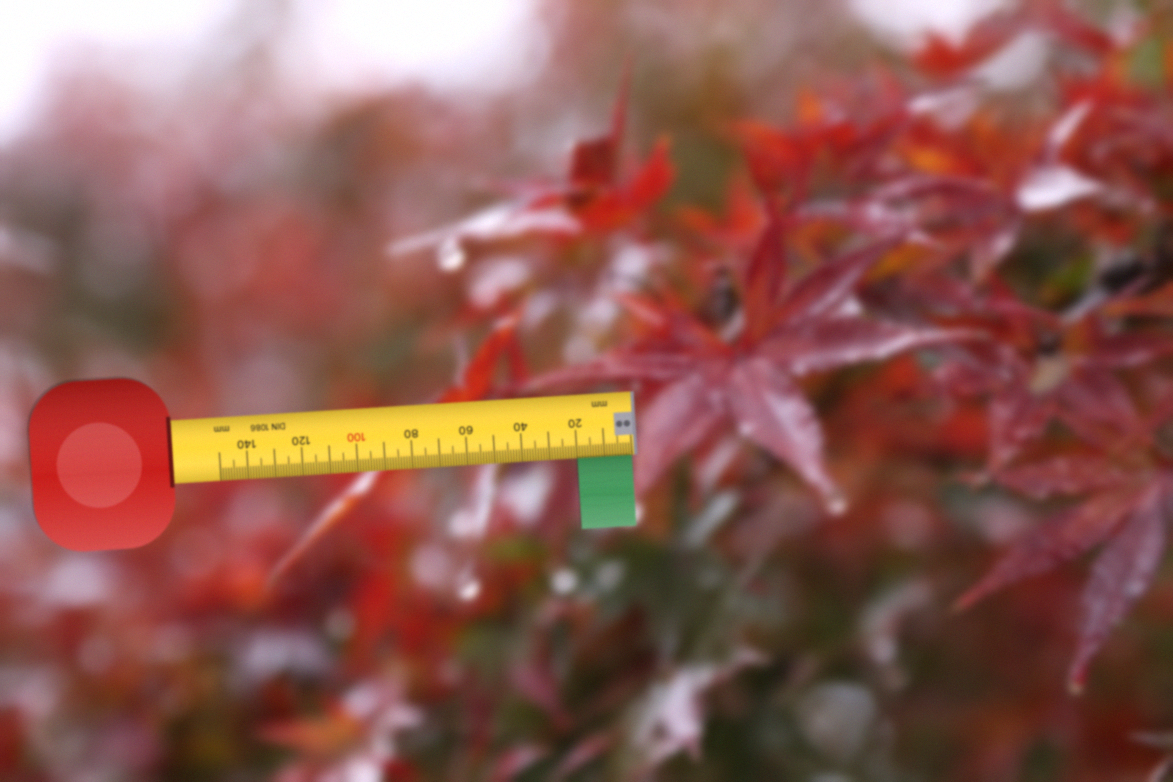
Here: 20 mm
